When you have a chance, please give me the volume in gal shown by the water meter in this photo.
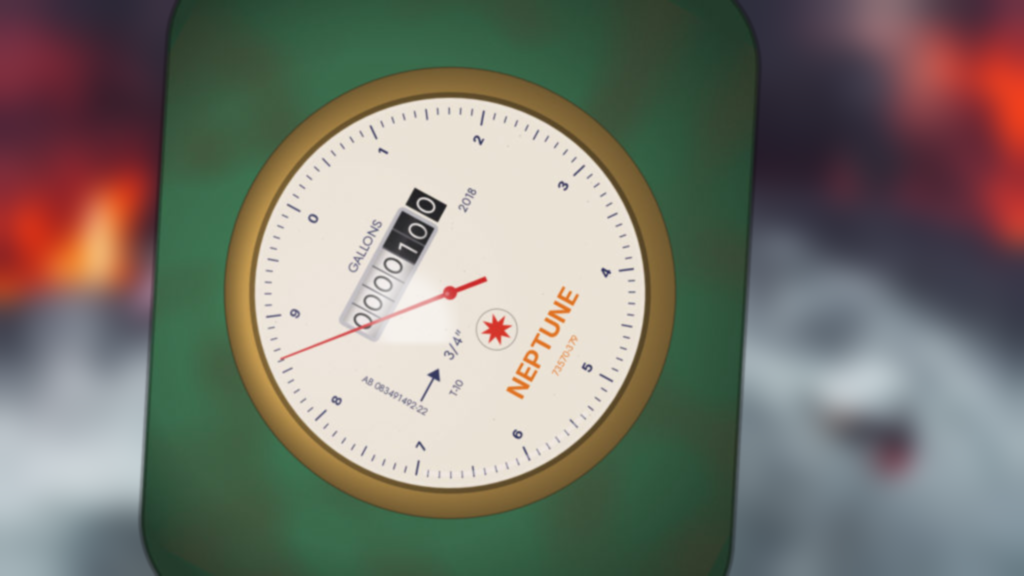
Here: 98.6 gal
